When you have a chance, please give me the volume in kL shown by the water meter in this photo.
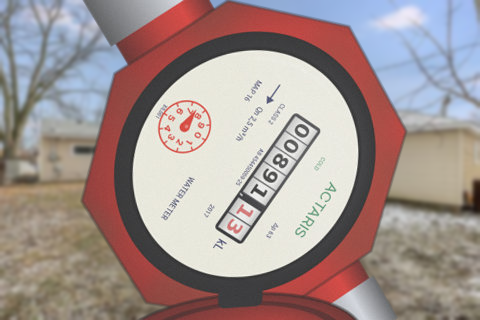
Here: 891.137 kL
